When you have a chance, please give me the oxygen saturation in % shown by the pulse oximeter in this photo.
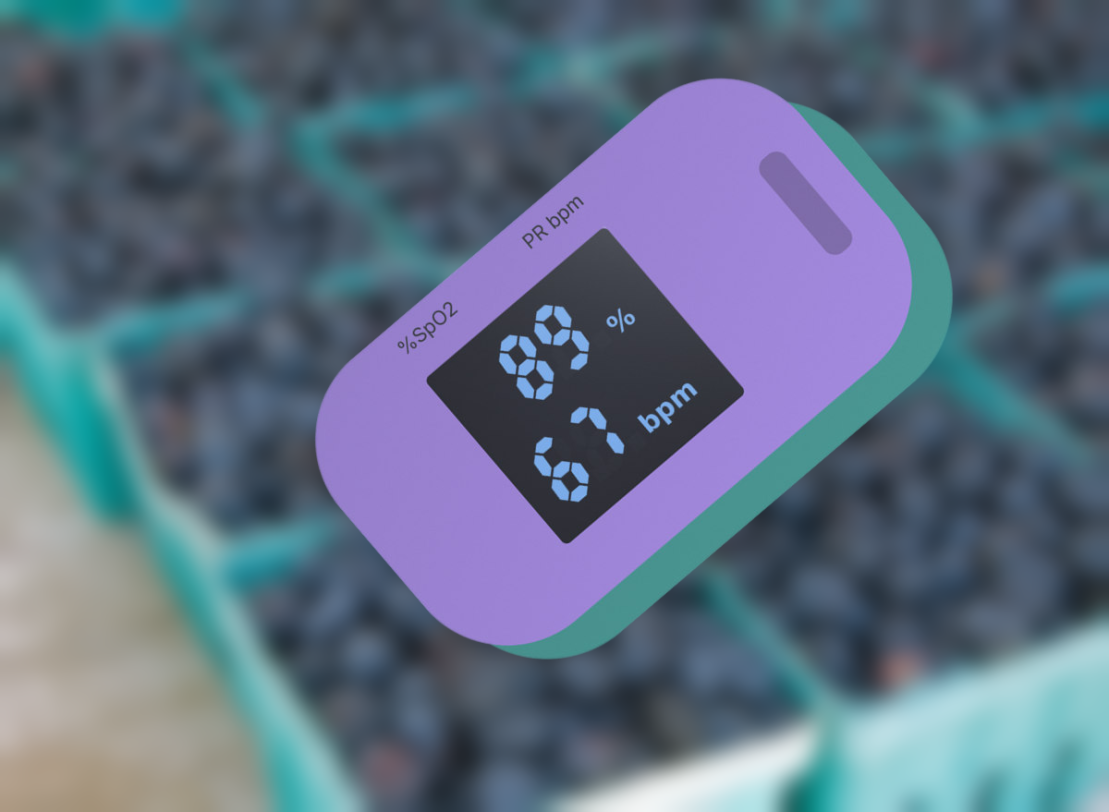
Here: 89 %
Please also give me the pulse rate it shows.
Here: 67 bpm
